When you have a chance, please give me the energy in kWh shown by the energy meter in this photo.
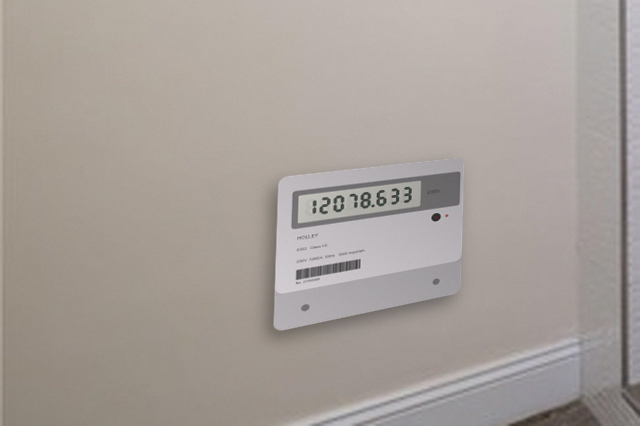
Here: 12078.633 kWh
